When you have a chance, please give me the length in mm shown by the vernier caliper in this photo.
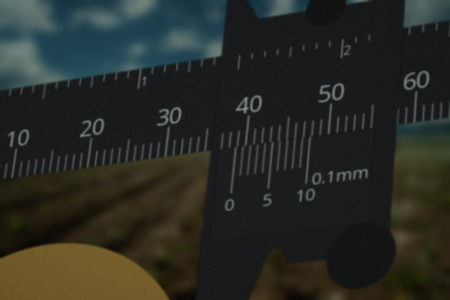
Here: 38.8 mm
